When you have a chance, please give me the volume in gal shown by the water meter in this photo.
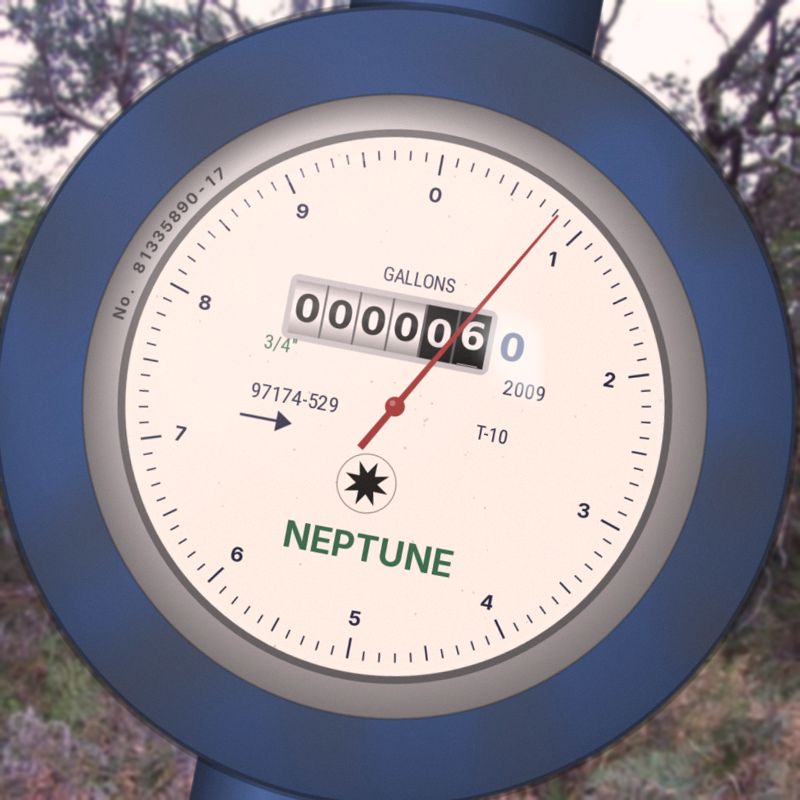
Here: 60.8 gal
